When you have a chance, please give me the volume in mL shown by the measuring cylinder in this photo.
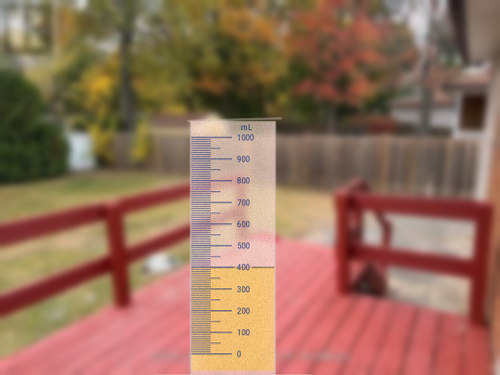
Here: 400 mL
